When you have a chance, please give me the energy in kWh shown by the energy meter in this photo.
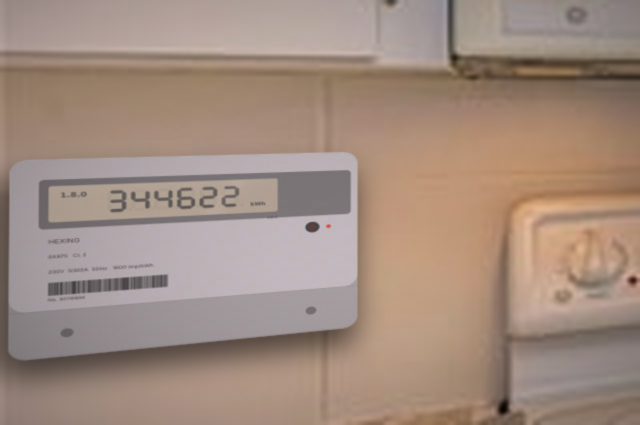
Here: 344622 kWh
